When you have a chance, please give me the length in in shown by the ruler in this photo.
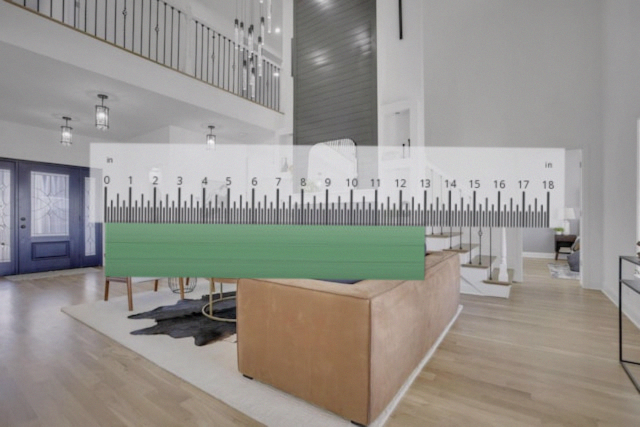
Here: 13 in
